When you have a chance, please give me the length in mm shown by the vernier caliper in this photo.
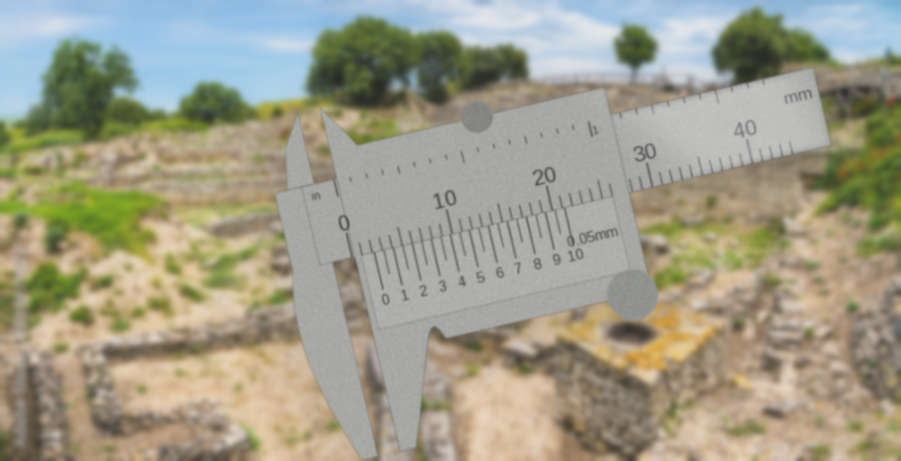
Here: 2.2 mm
